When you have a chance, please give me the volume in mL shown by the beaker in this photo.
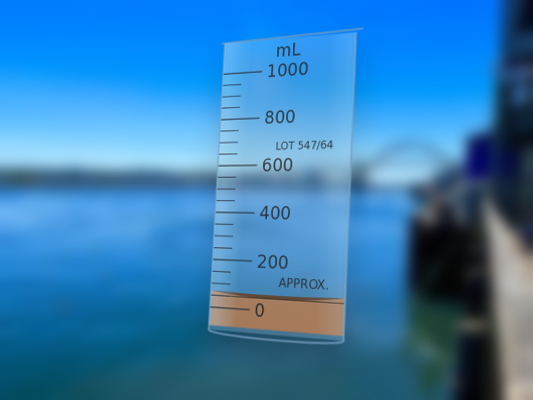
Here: 50 mL
